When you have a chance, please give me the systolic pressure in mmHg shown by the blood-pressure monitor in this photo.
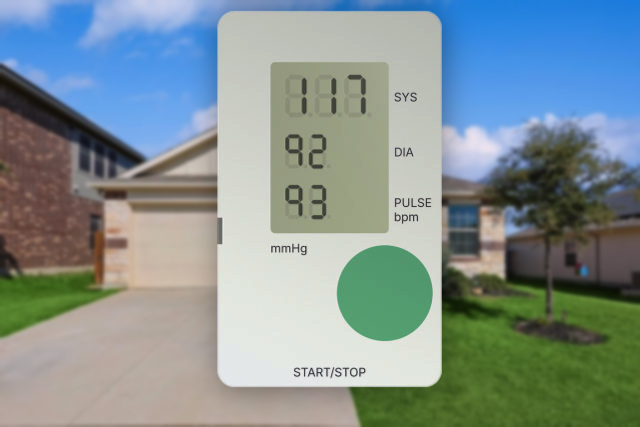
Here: 117 mmHg
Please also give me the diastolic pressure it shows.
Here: 92 mmHg
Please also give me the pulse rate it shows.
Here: 93 bpm
